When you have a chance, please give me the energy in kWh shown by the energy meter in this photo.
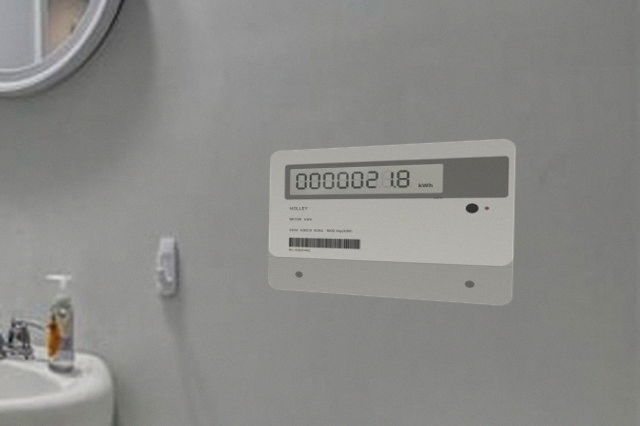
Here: 21.8 kWh
